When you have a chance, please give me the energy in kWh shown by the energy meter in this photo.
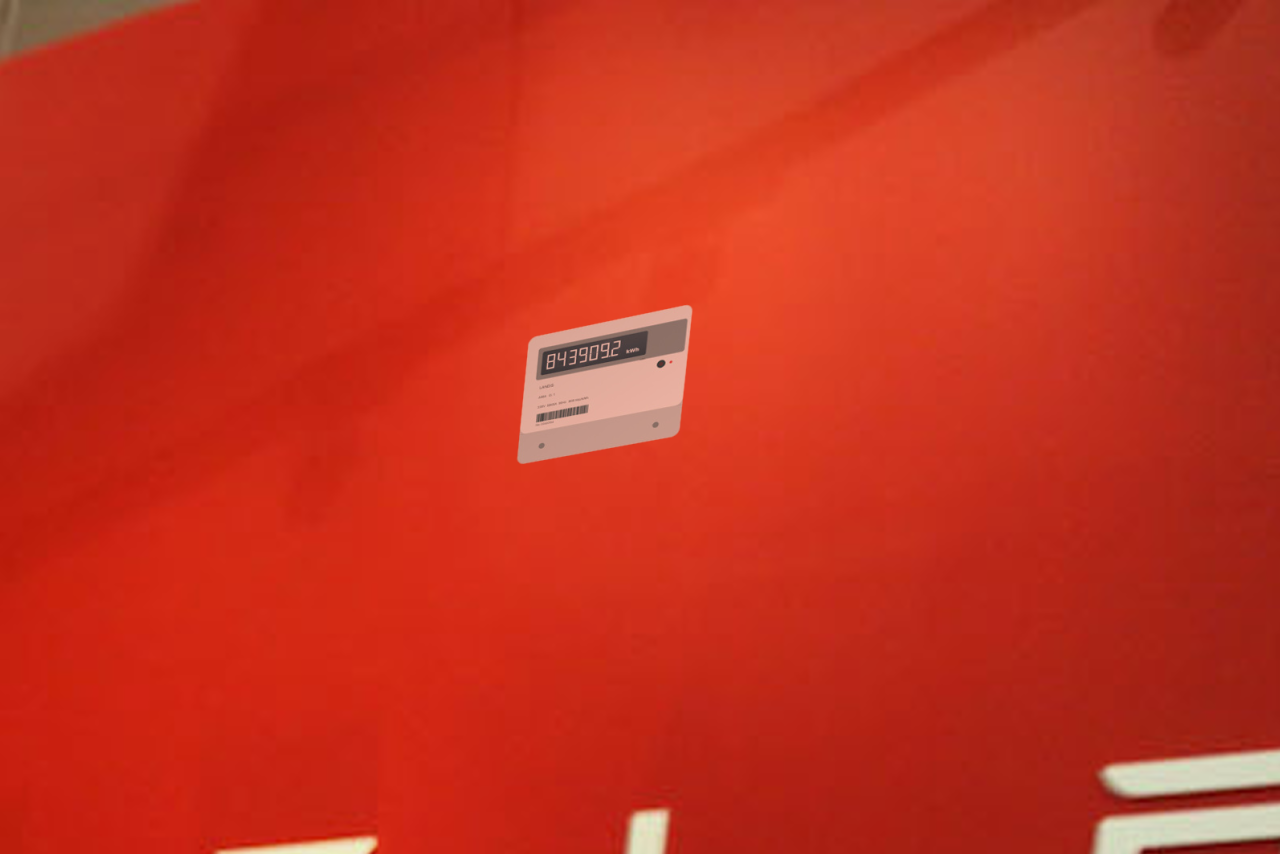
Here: 843909.2 kWh
